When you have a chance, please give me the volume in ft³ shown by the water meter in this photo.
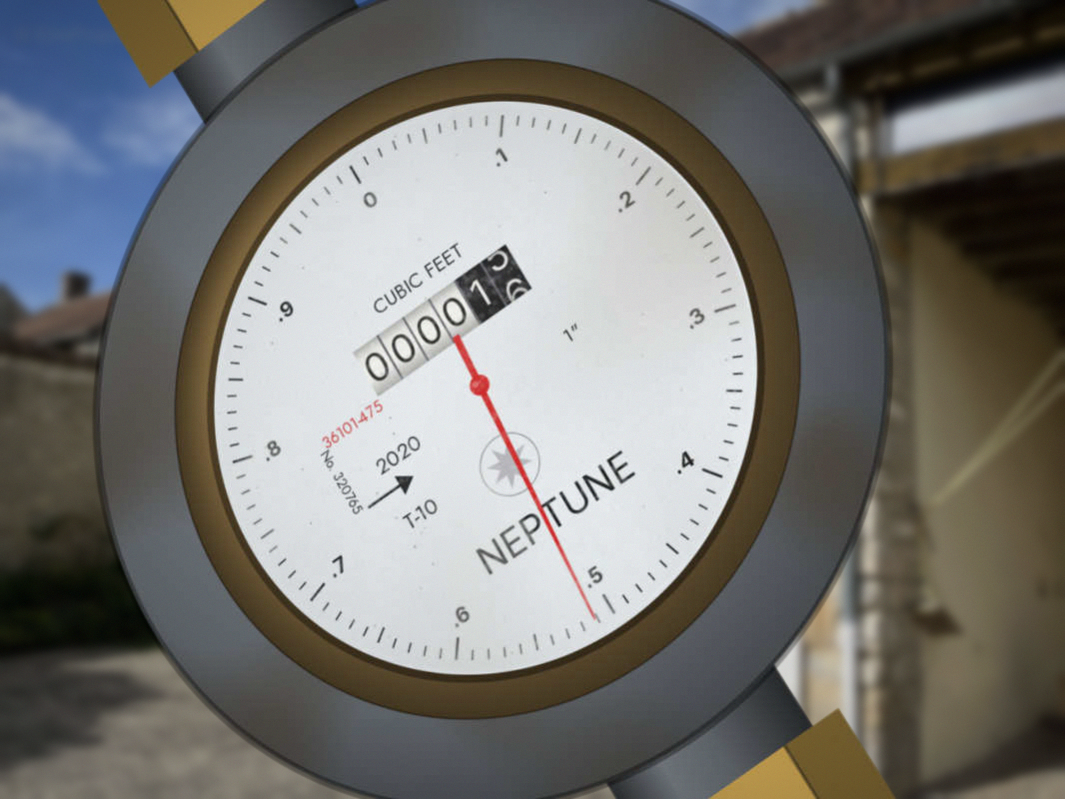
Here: 15.51 ft³
